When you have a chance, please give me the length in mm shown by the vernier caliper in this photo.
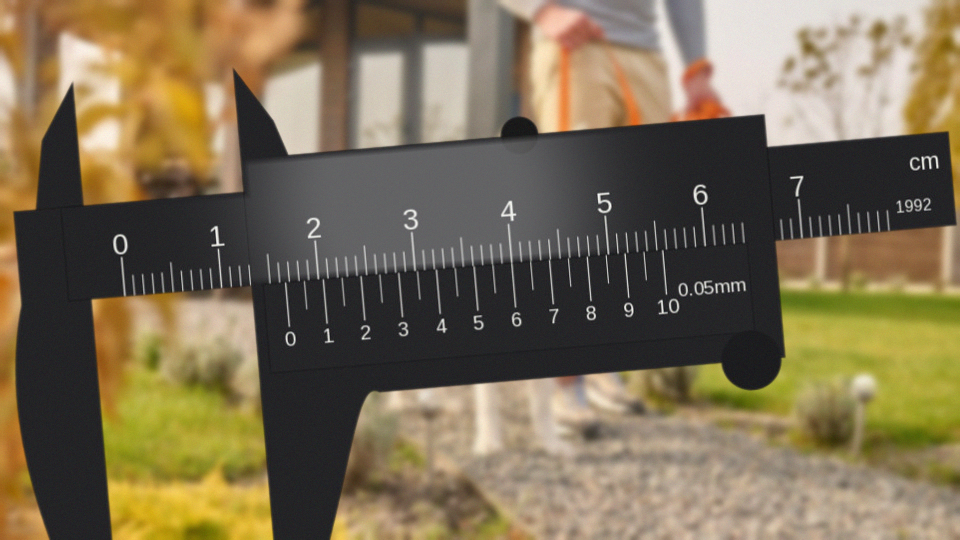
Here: 16.6 mm
